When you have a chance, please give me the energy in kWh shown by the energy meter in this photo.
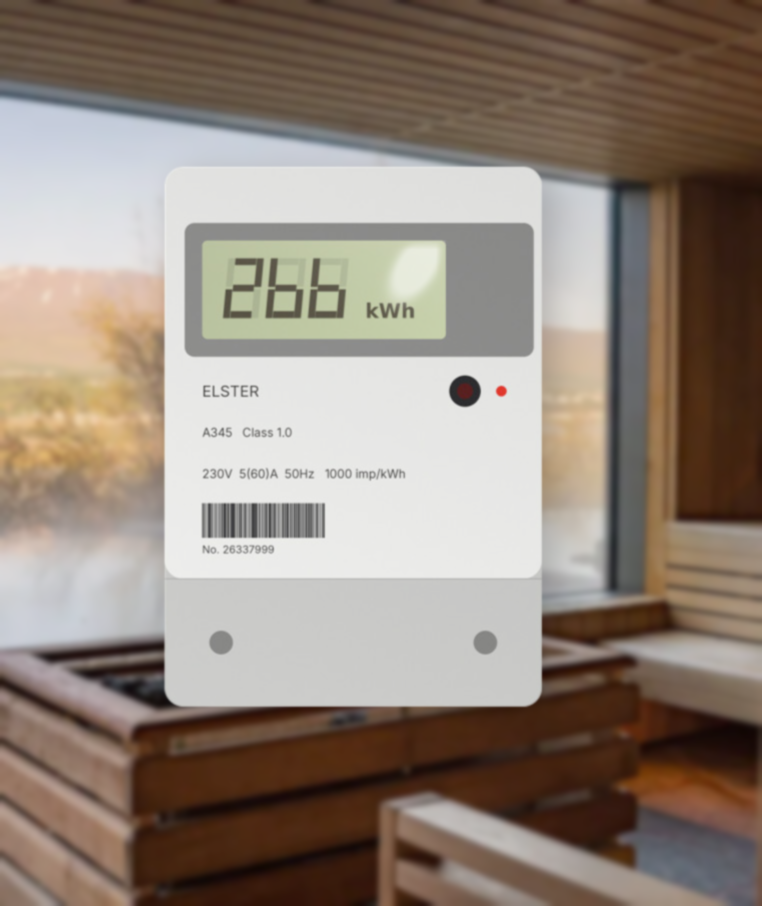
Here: 266 kWh
